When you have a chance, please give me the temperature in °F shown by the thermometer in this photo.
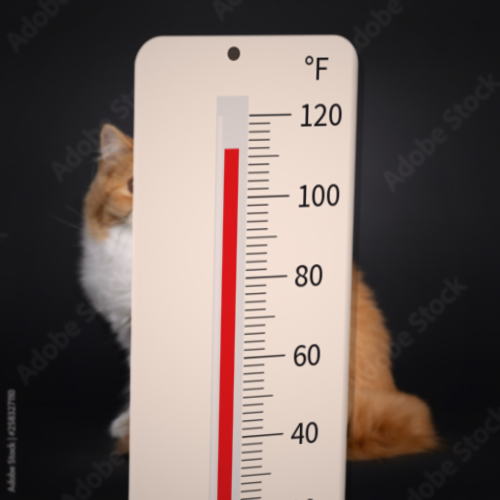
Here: 112 °F
